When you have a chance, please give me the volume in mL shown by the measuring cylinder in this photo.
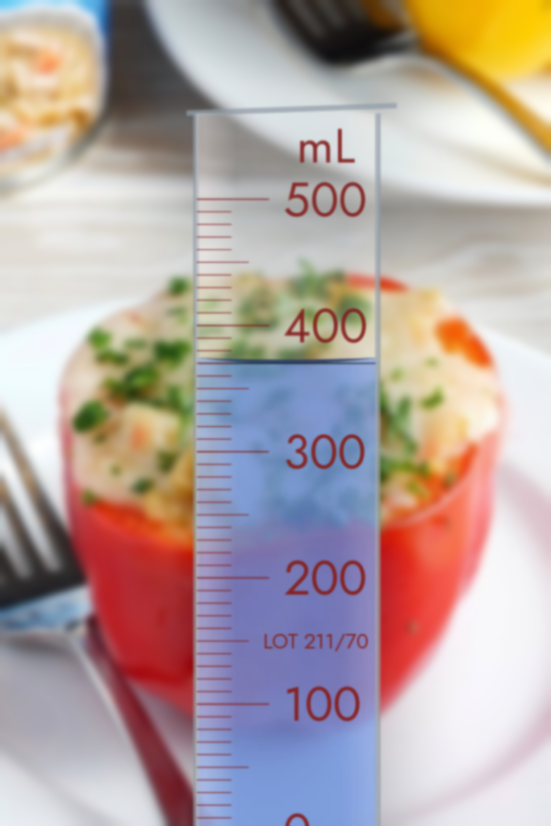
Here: 370 mL
